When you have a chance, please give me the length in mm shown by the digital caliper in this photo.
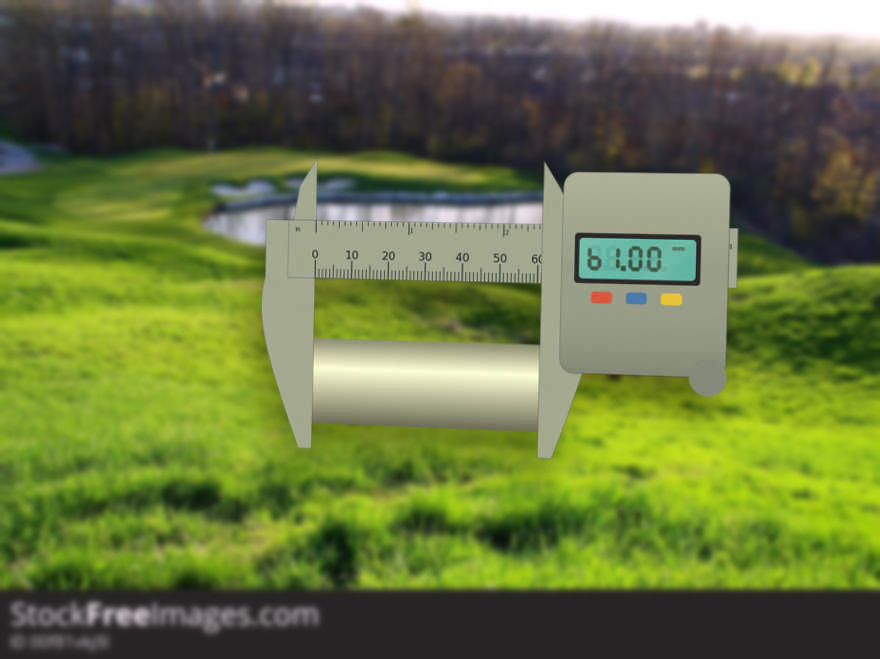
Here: 61.00 mm
